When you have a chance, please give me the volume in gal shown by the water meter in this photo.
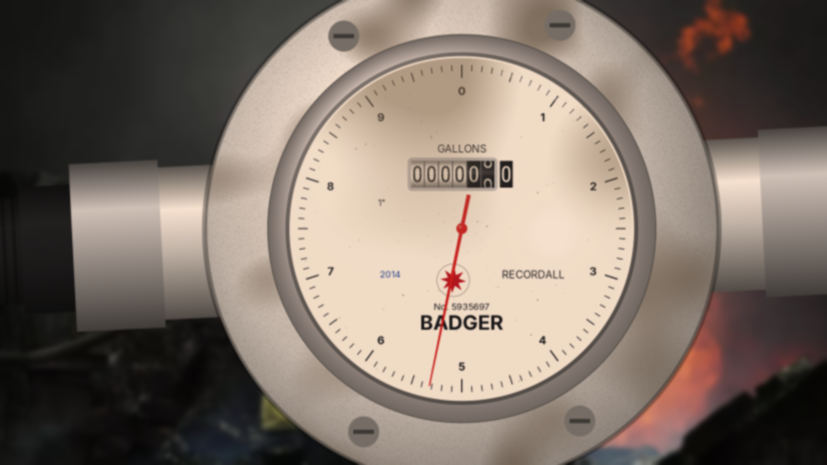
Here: 85.3 gal
